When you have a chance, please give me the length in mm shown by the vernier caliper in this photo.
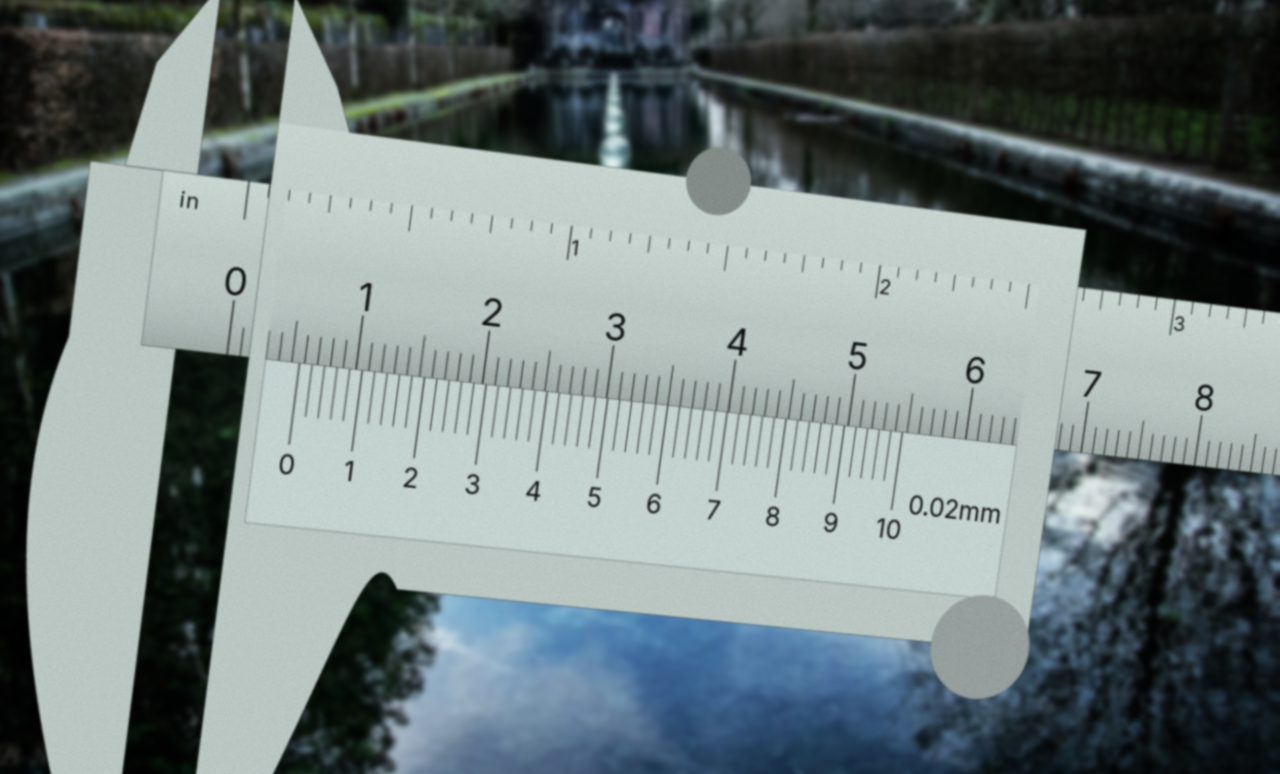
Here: 5.6 mm
